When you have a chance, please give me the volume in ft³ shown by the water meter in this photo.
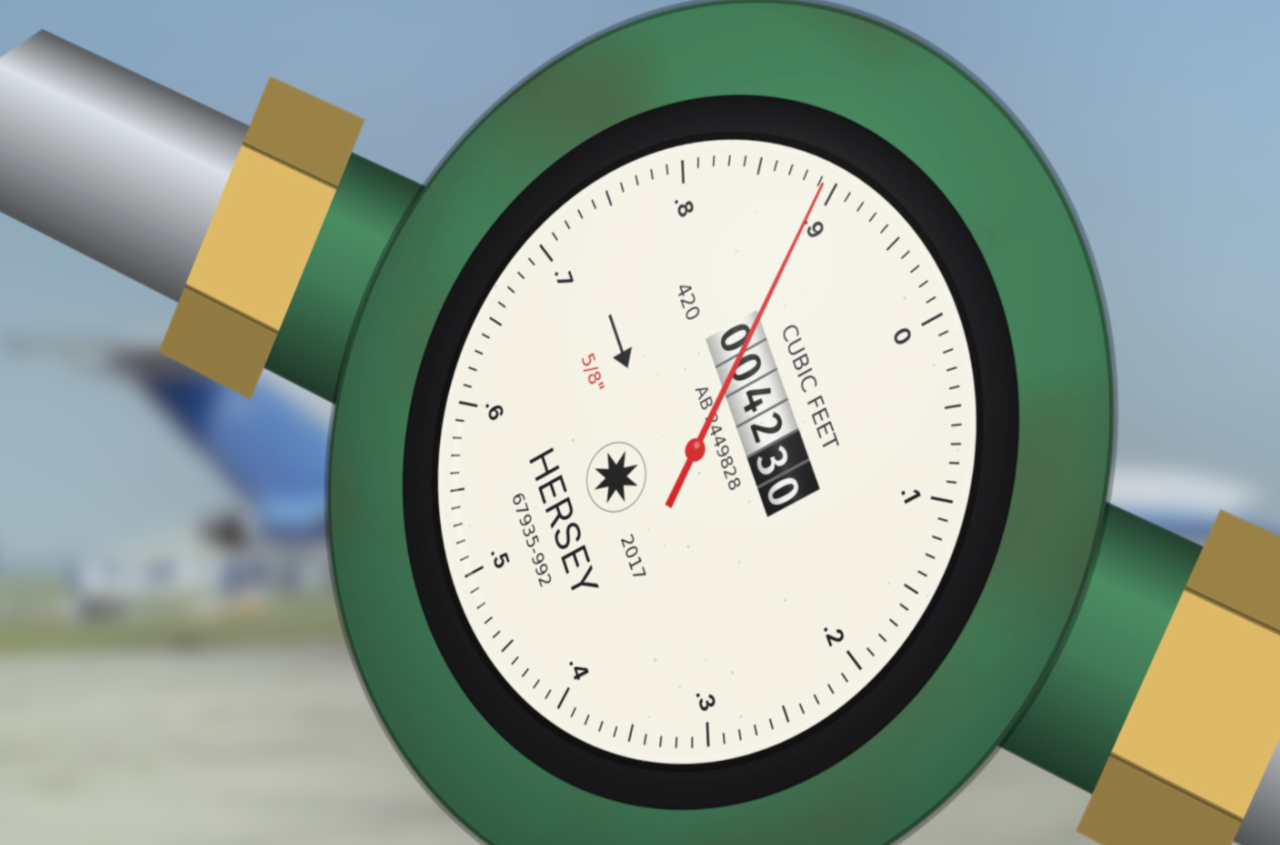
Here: 4229.89 ft³
